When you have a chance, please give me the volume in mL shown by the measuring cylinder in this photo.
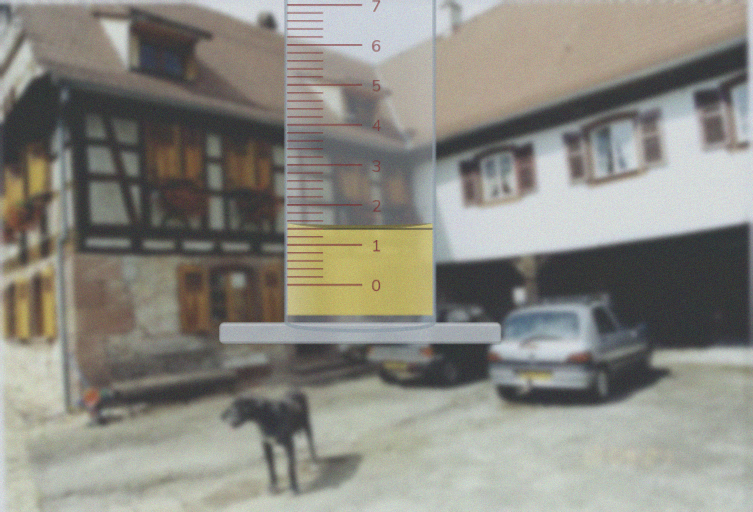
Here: 1.4 mL
